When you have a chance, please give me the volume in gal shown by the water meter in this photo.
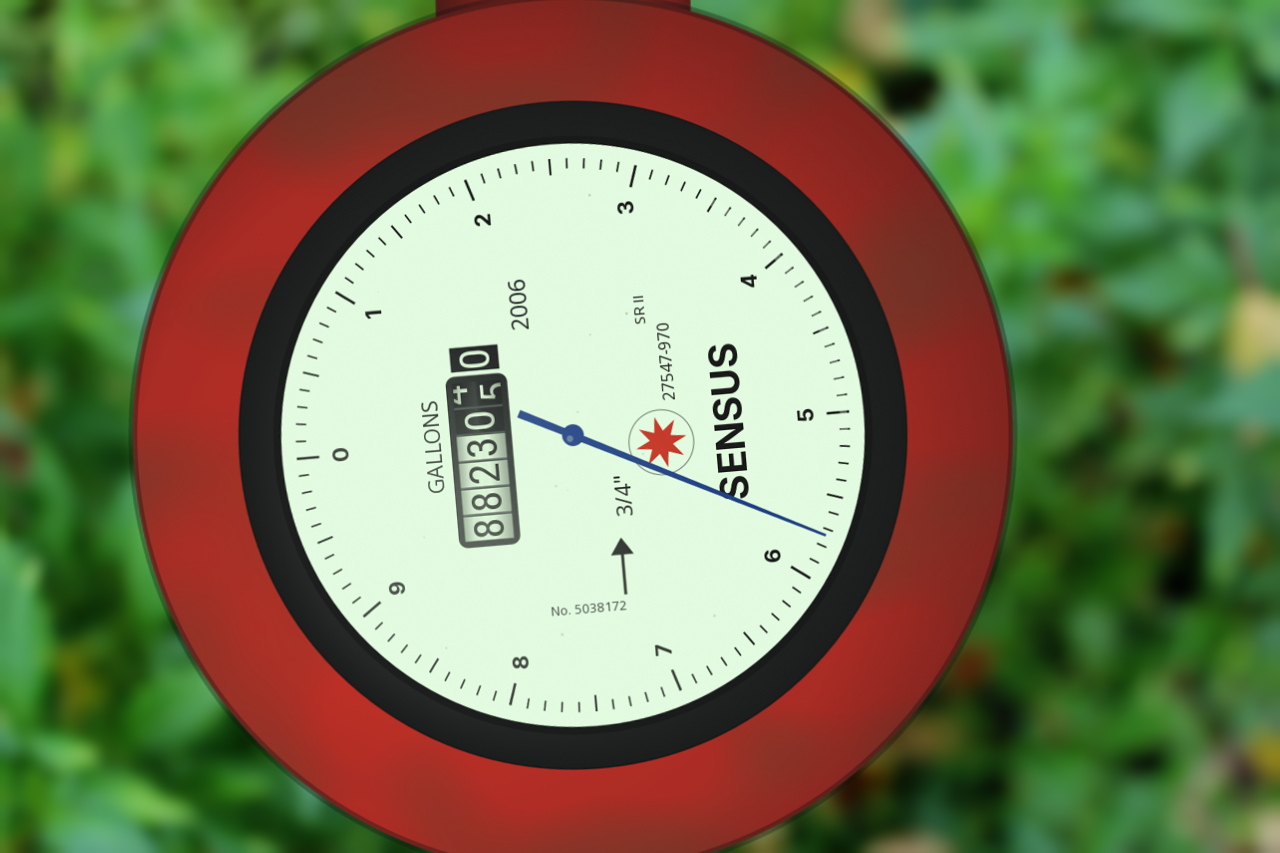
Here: 8823045.7 gal
